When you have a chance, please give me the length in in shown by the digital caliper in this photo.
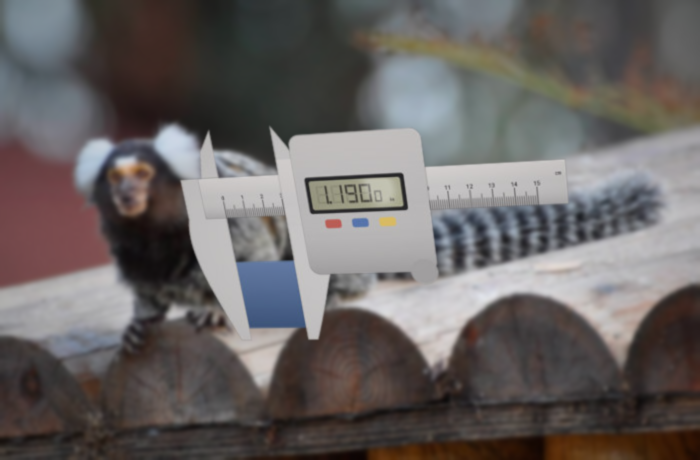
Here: 1.1900 in
